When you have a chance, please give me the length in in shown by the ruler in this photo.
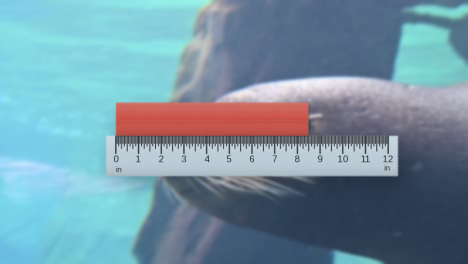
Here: 8.5 in
